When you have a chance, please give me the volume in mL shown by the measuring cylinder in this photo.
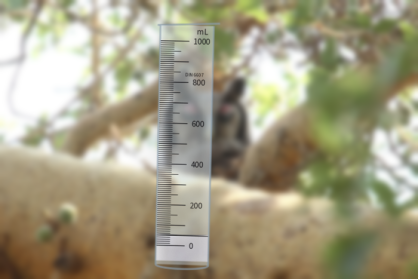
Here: 50 mL
